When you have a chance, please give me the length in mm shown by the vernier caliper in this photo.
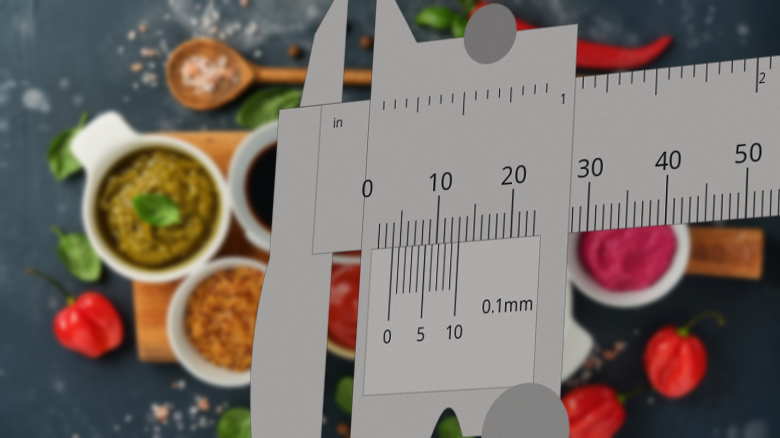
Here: 4.0 mm
